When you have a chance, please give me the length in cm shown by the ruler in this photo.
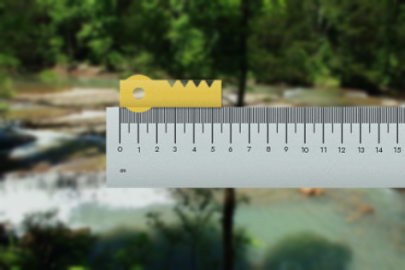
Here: 5.5 cm
